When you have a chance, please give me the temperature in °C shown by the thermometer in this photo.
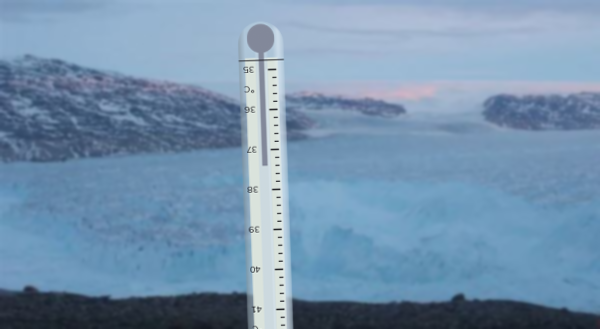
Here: 37.4 °C
